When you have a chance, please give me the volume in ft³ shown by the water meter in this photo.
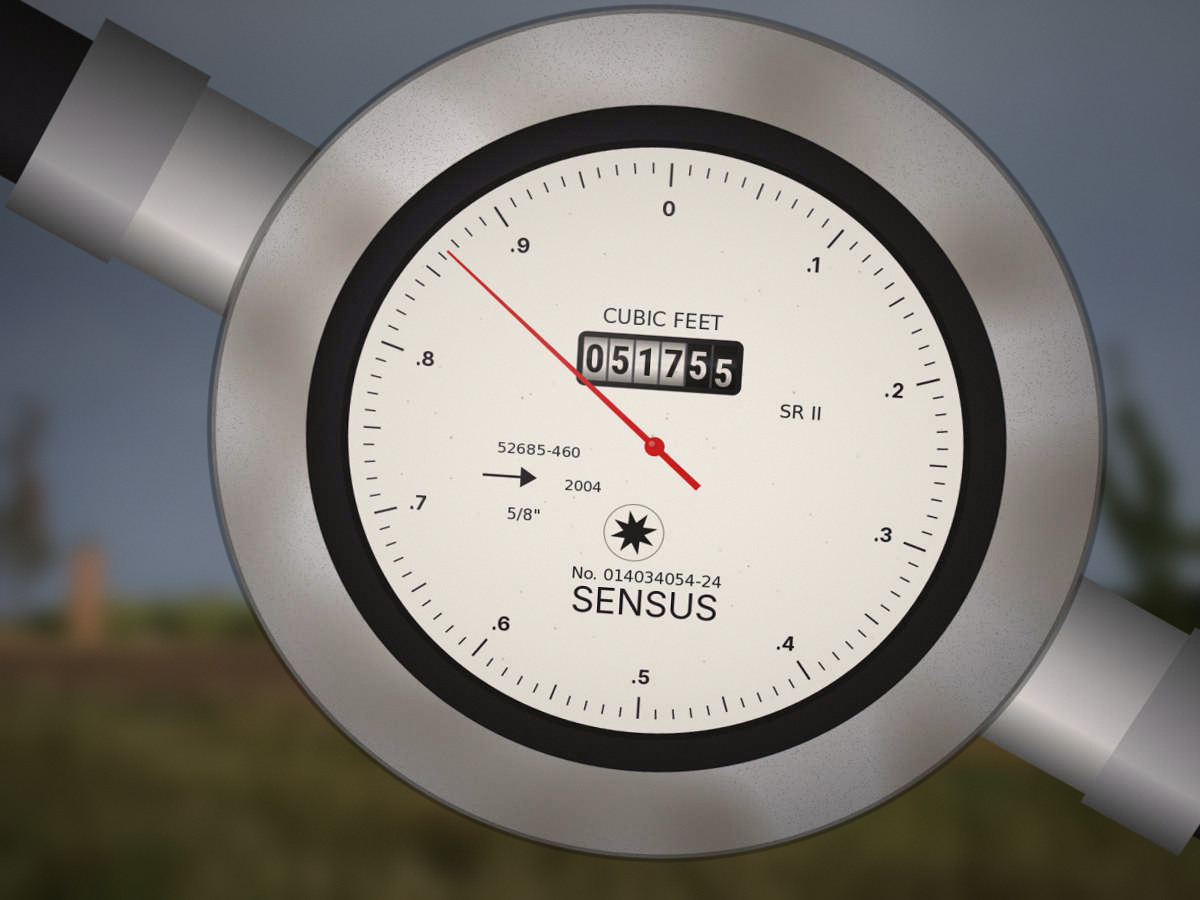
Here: 51754.86 ft³
